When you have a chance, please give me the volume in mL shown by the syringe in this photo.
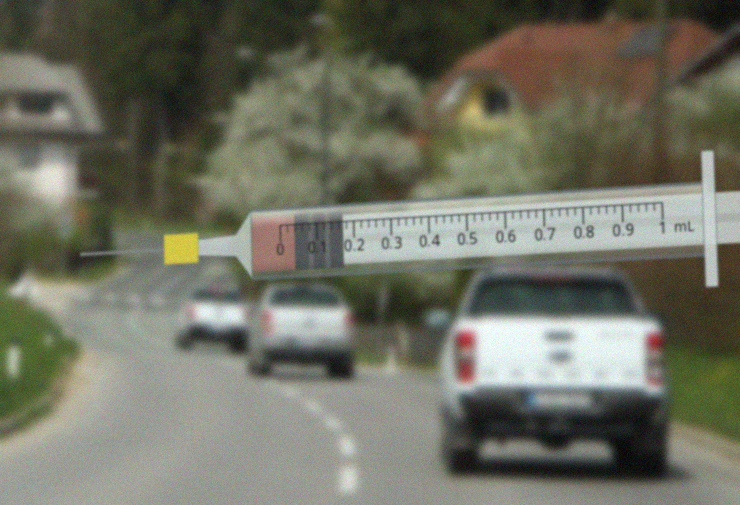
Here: 0.04 mL
